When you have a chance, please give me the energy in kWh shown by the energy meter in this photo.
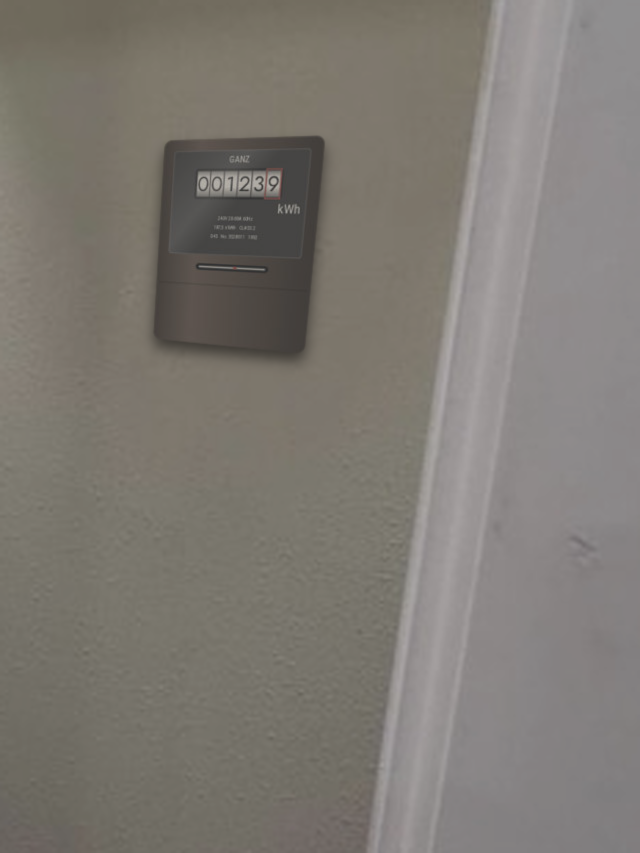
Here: 123.9 kWh
